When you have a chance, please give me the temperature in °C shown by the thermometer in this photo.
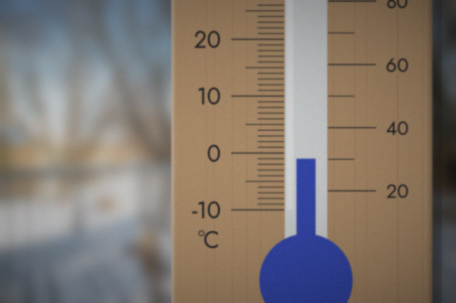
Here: -1 °C
